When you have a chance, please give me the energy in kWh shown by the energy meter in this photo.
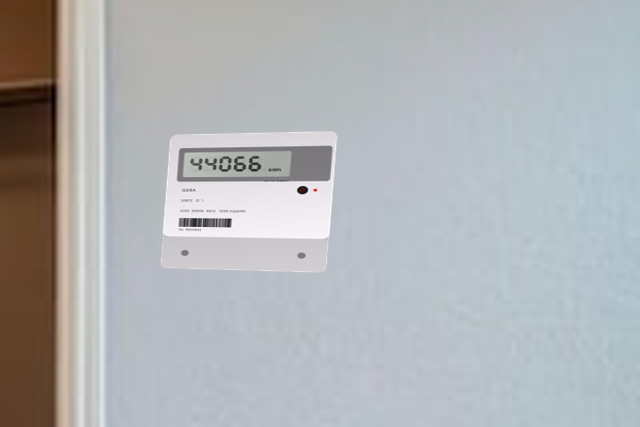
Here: 44066 kWh
